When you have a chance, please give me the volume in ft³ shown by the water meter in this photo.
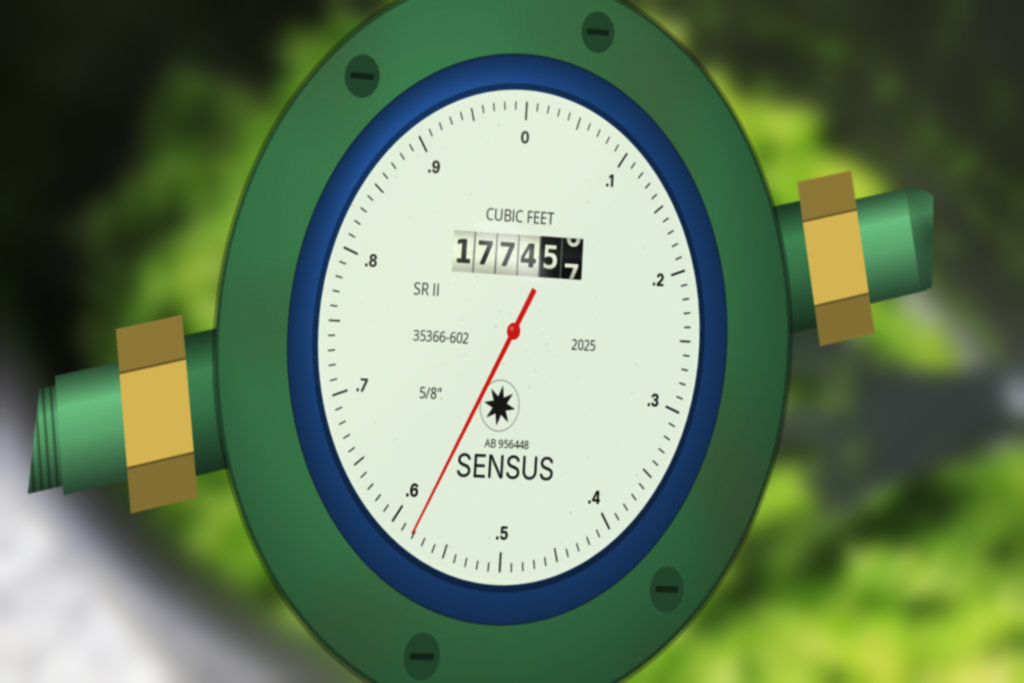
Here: 177456.58 ft³
